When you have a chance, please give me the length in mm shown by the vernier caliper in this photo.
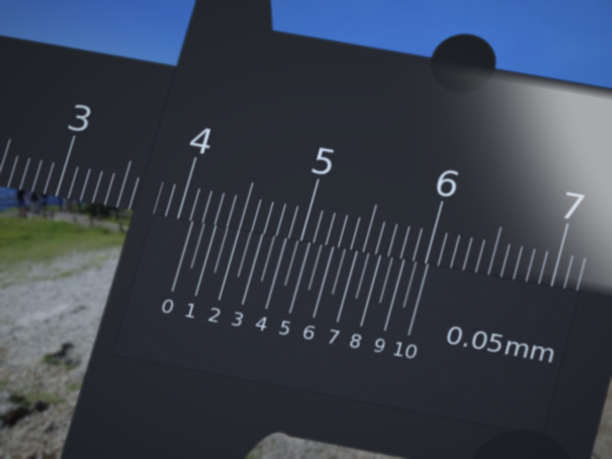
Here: 41.2 mm
